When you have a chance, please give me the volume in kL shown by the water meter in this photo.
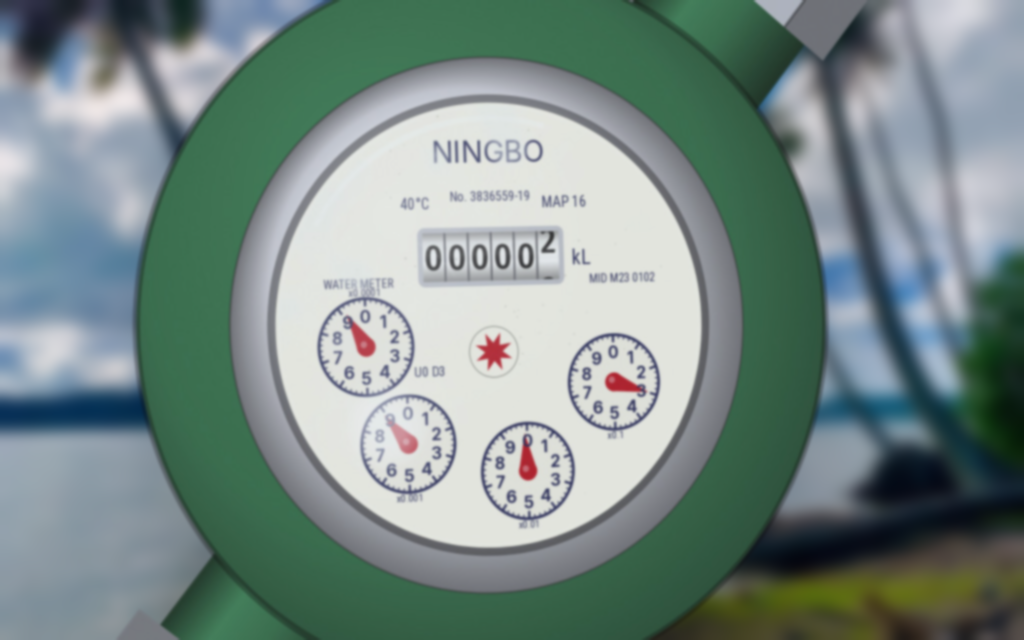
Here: 2.2989 kL
